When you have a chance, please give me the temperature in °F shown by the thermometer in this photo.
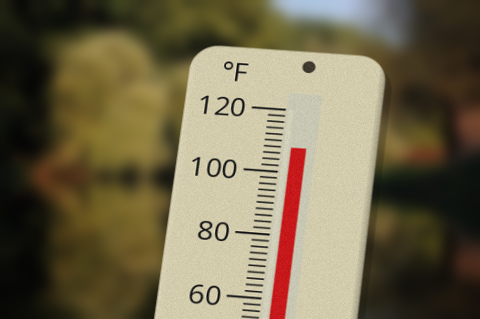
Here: 108 °F
